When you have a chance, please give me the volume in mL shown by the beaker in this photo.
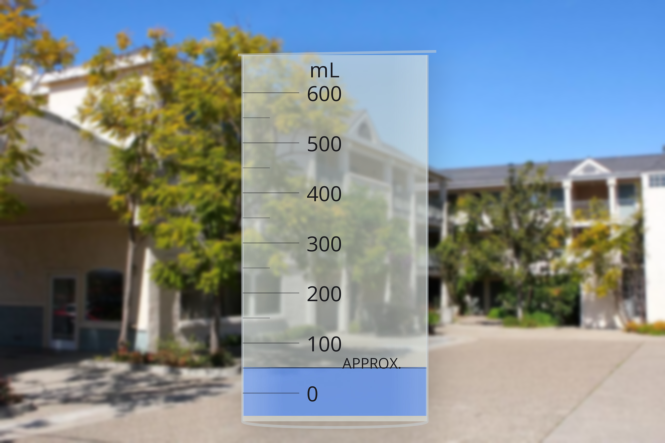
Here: 50 mL
